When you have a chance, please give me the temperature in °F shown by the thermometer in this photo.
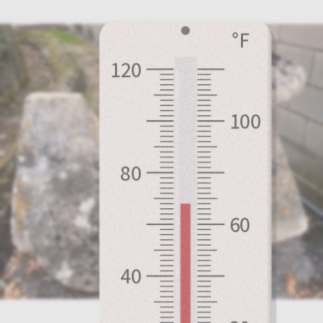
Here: 68 °F
